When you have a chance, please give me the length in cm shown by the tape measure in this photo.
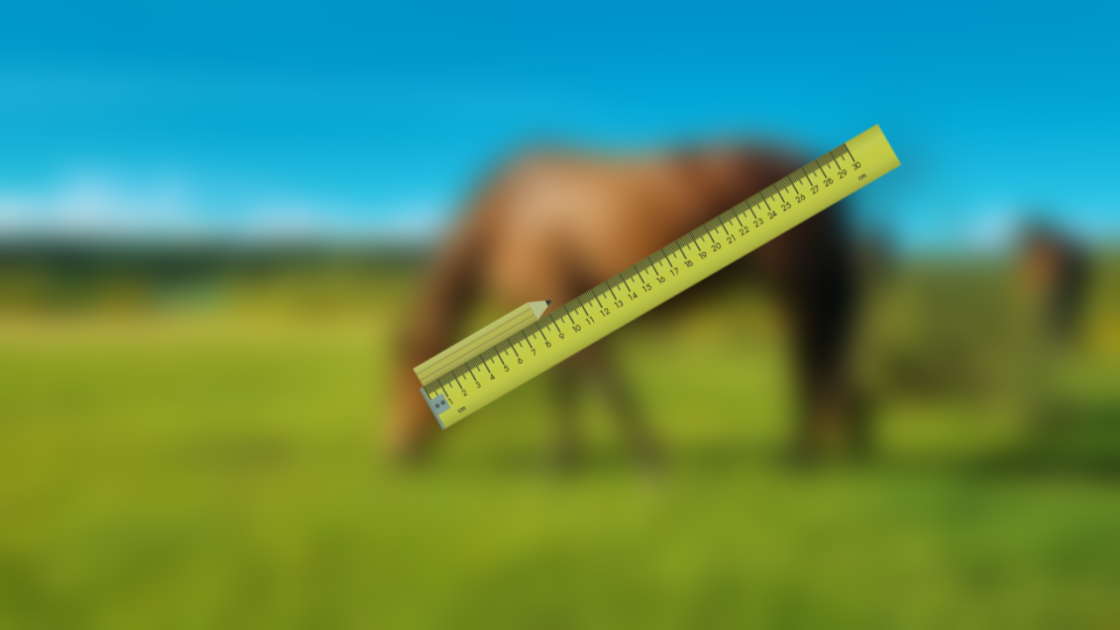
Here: 9.5 cm
